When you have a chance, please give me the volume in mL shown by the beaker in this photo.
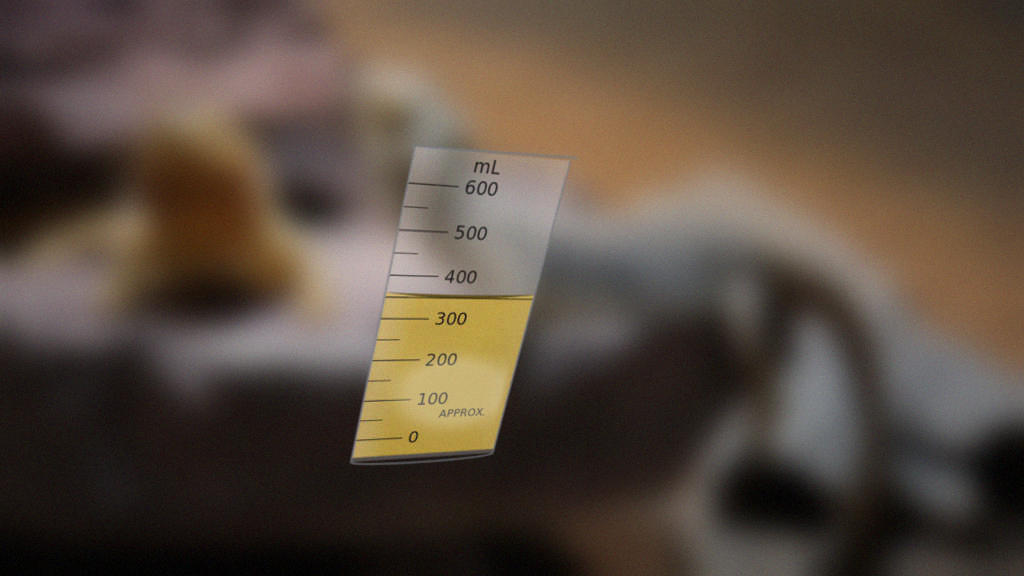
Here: 350 mL
